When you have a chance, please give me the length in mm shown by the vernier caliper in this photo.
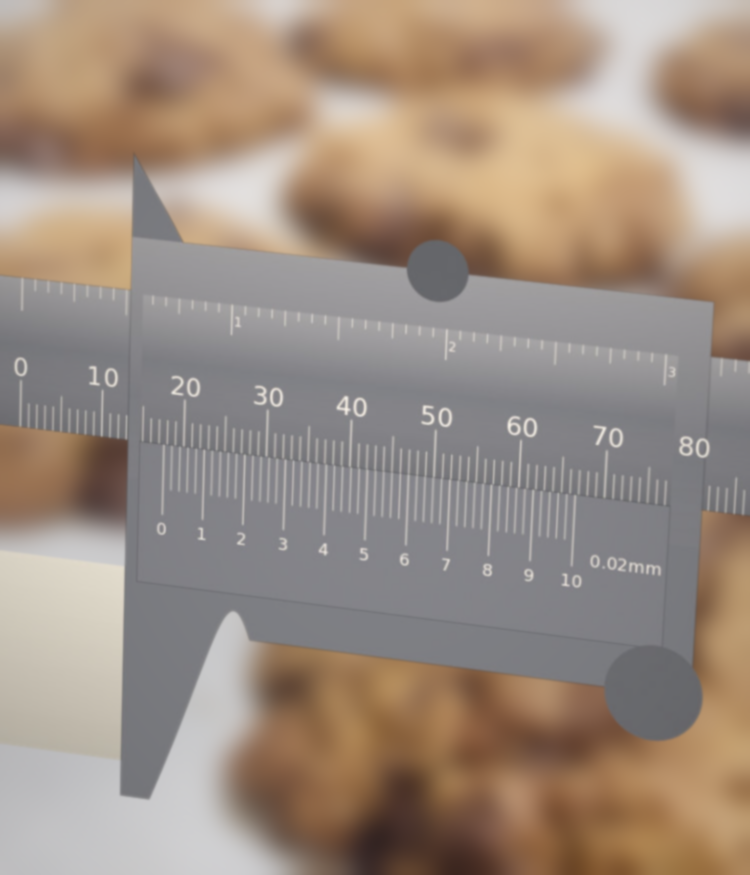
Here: 17.6 mm
